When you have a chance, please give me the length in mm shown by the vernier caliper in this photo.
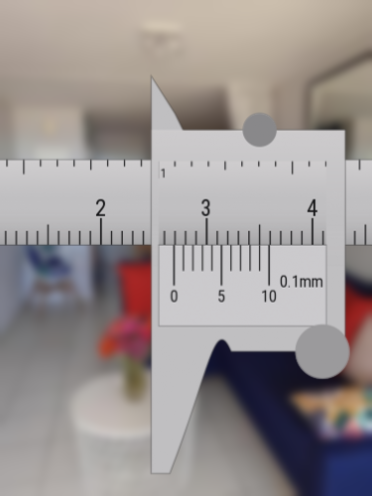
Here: 26.9 mm
